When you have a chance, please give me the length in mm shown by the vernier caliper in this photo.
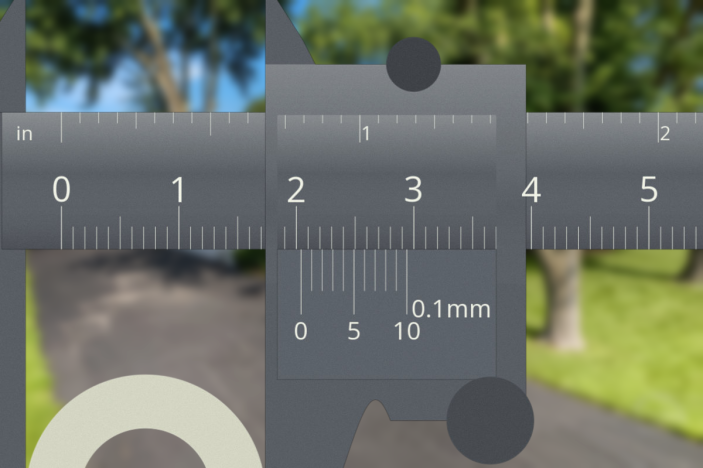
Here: 20.4 mm
